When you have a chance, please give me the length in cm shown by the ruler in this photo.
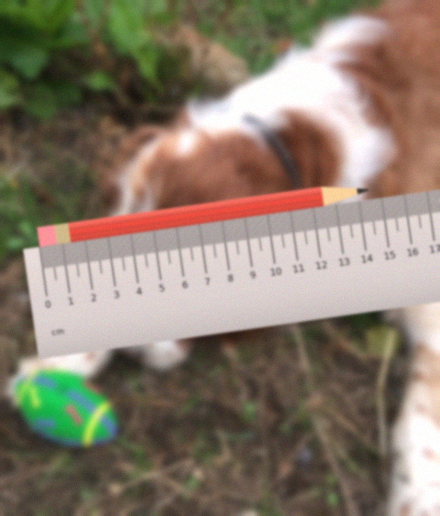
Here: 14.5 cm
